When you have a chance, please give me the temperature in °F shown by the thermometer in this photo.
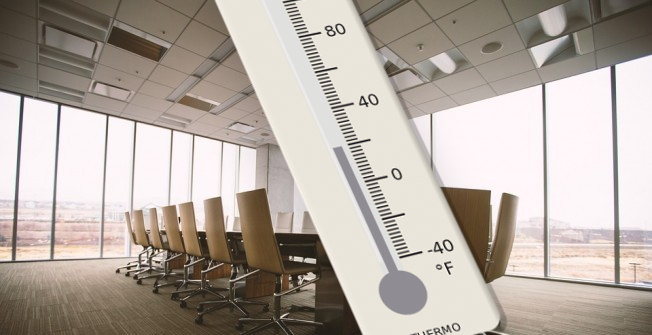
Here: 20 °F
